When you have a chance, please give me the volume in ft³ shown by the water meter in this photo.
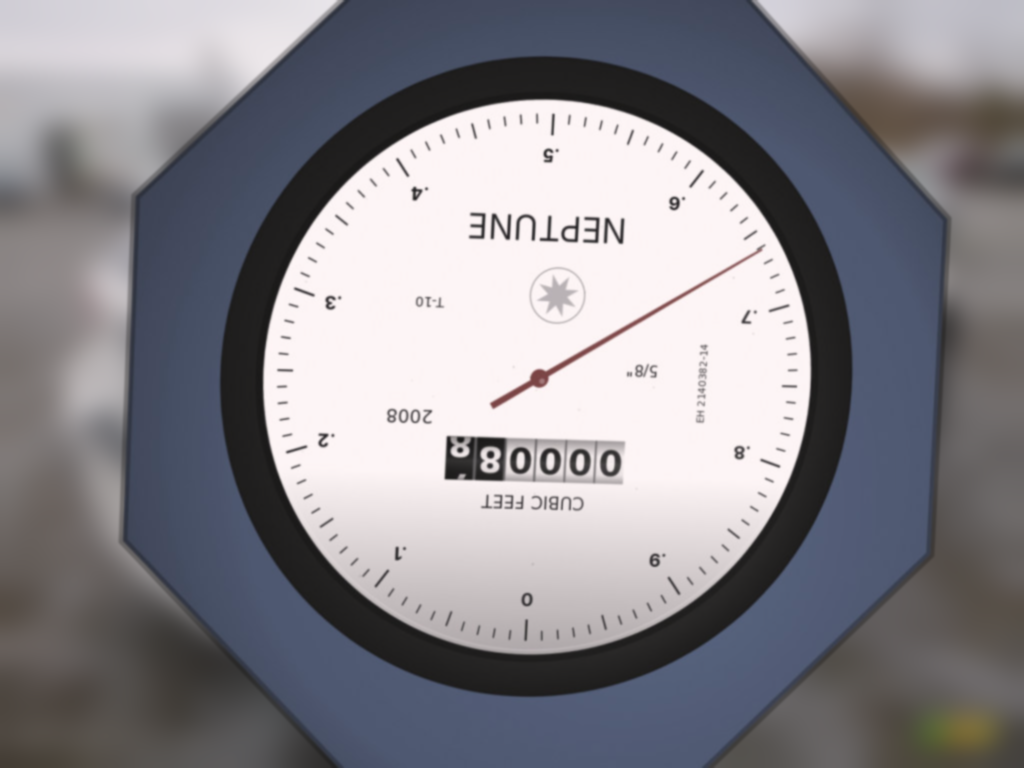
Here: 87.66 ft³
